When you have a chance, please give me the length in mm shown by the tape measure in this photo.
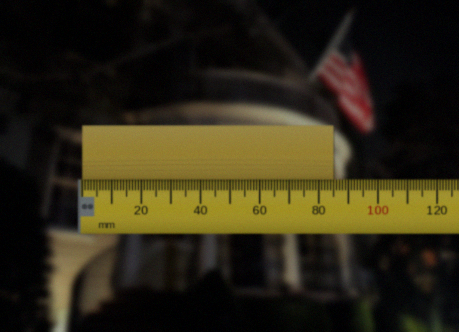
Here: 85 mm
